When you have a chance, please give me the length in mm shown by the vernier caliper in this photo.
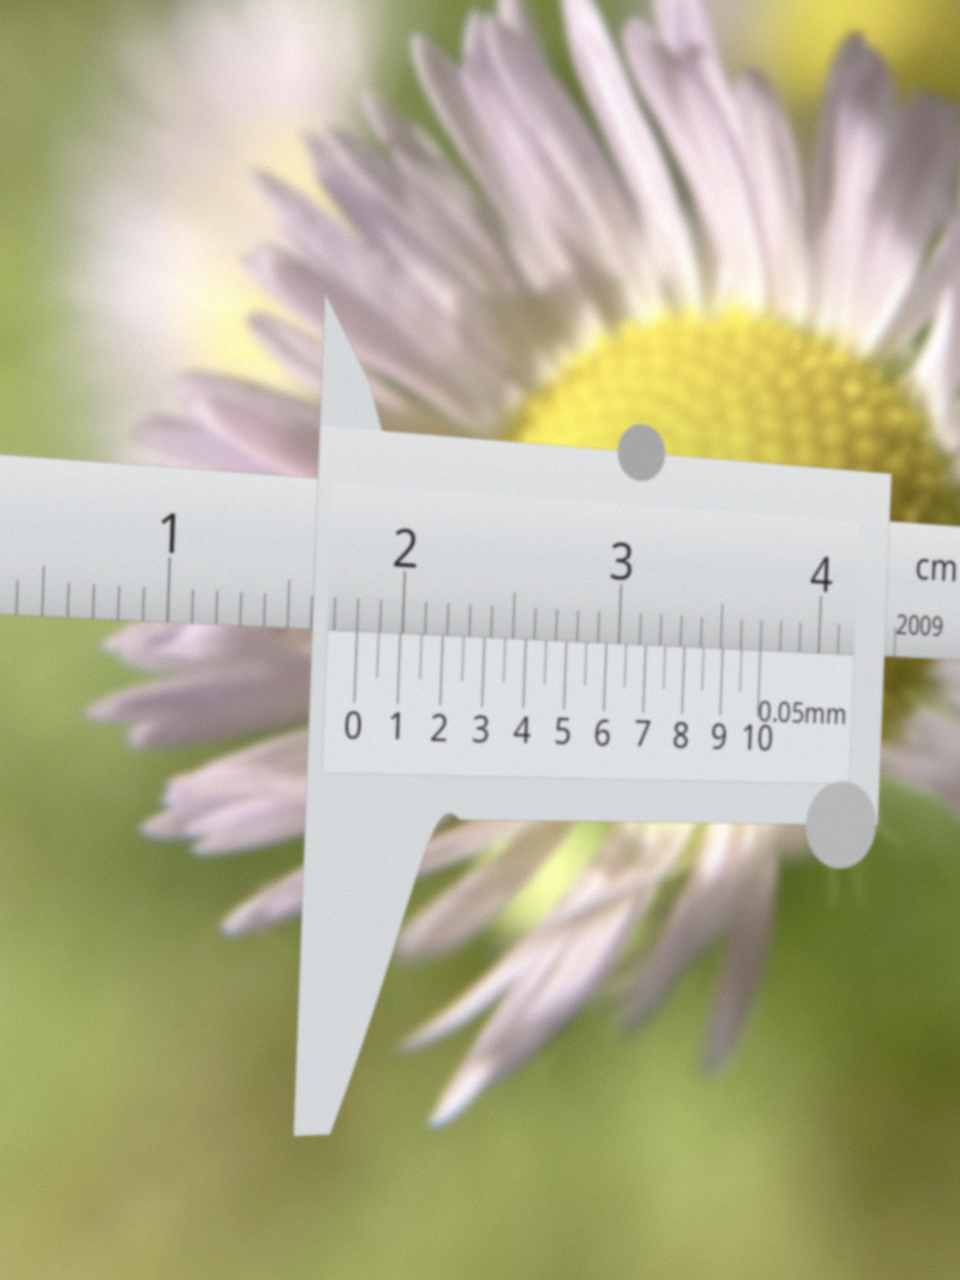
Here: 18.0 mm
